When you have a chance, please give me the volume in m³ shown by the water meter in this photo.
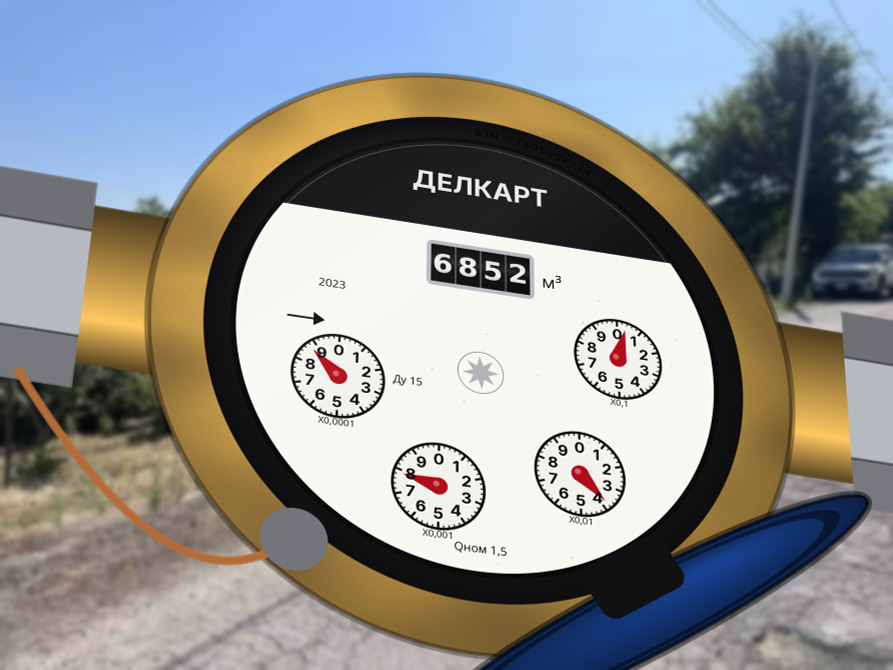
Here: 6852.0378 m³
